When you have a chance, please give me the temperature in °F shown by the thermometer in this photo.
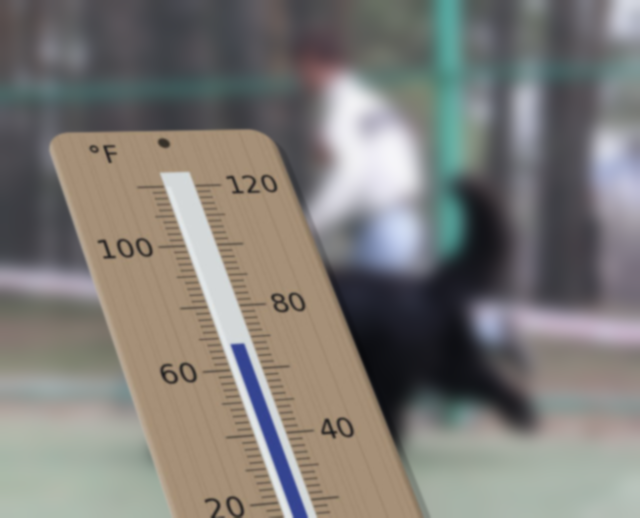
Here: 68 °F
